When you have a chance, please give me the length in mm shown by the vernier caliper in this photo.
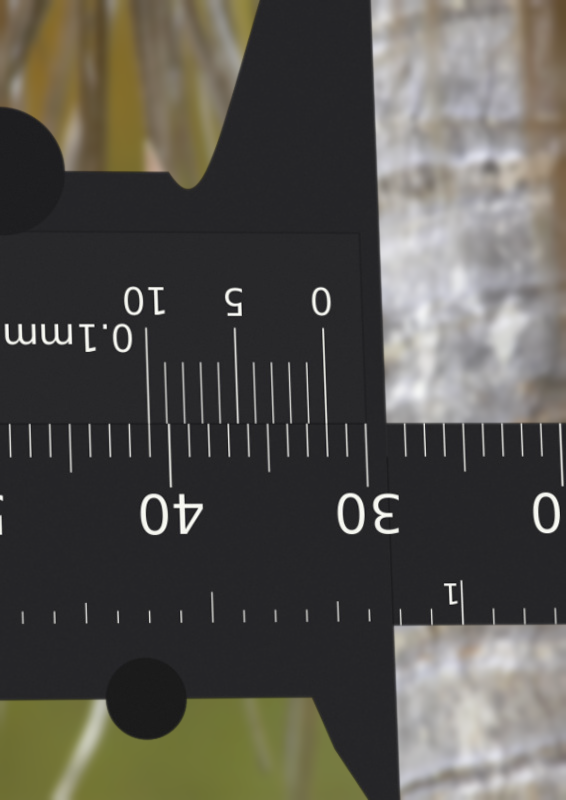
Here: 32.0 mm
